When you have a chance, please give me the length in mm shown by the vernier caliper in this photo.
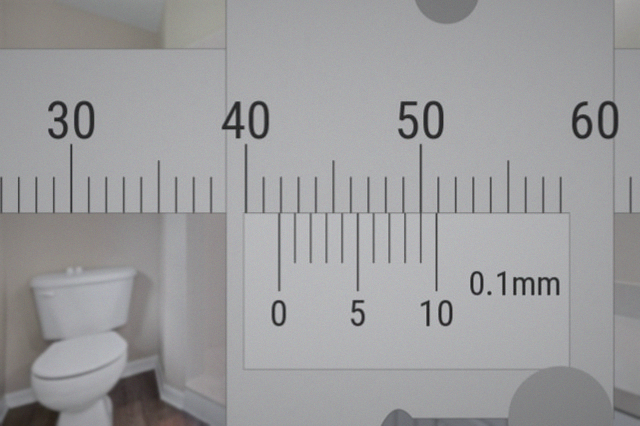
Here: 41.9 mm
